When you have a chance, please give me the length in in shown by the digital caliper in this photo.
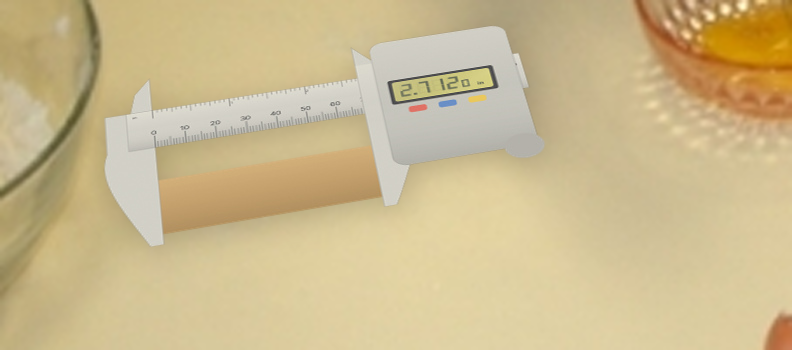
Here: 2.7120 in
